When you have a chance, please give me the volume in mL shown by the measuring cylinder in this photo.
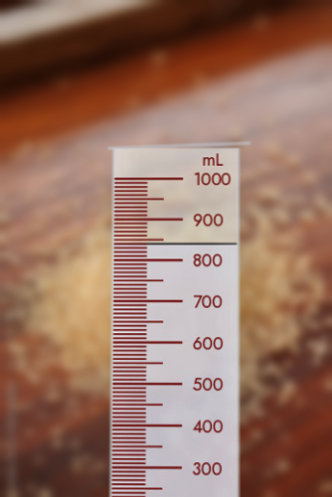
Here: 840 mL
